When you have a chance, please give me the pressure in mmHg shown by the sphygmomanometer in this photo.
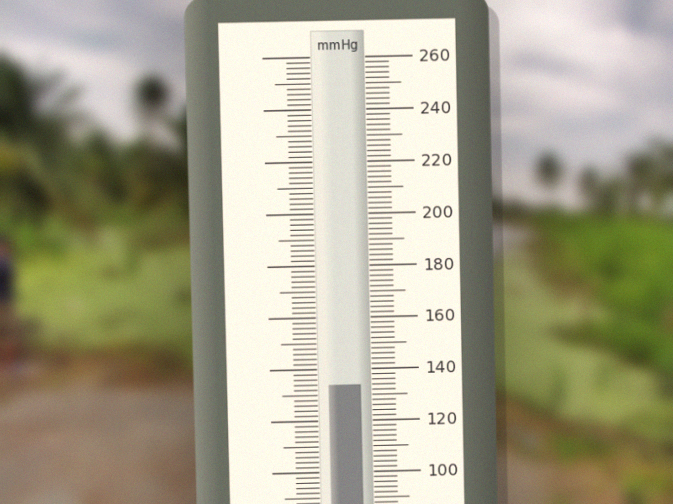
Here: 134 mmHg
